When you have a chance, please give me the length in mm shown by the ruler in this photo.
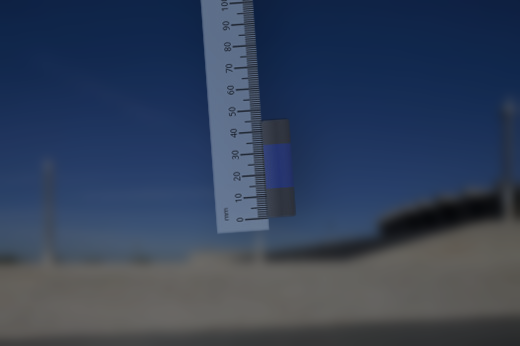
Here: 45 mm
